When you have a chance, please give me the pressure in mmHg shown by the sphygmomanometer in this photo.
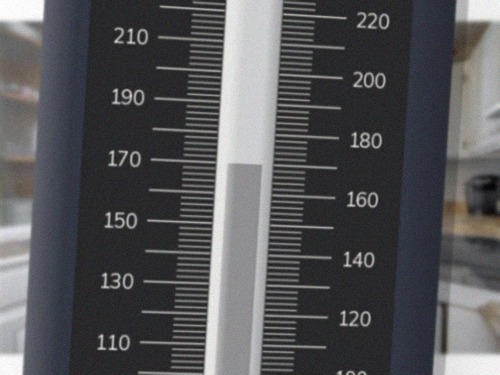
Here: 170 mmHg
